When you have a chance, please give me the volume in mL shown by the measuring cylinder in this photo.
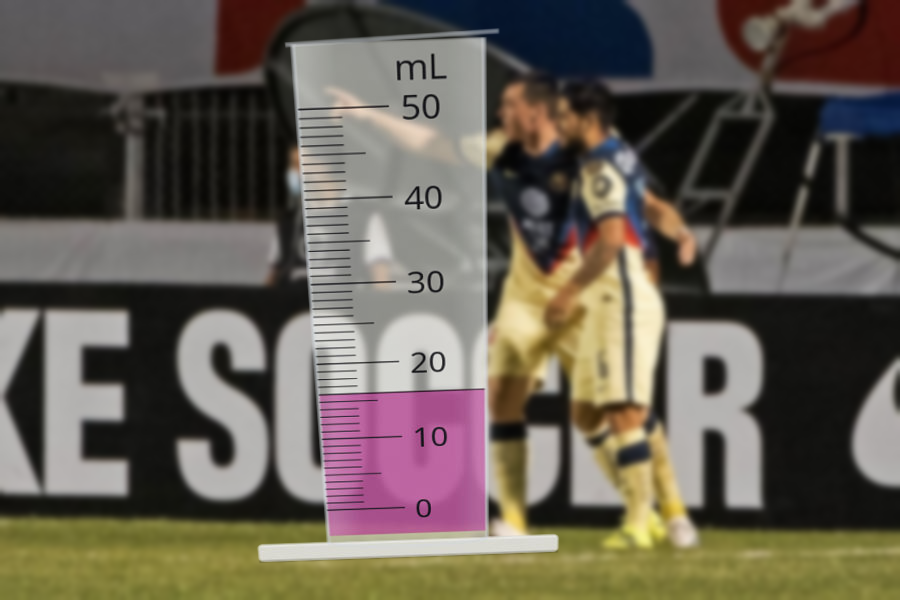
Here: 16 mL
